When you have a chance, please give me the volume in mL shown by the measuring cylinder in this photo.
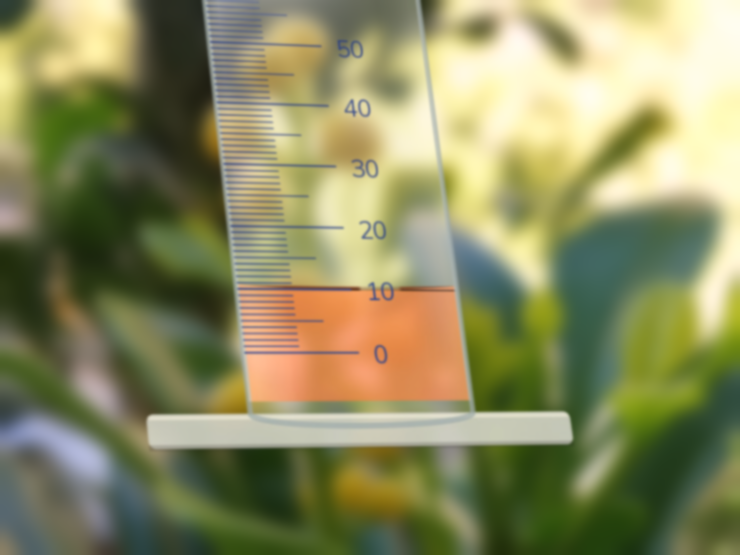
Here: 10 mL
